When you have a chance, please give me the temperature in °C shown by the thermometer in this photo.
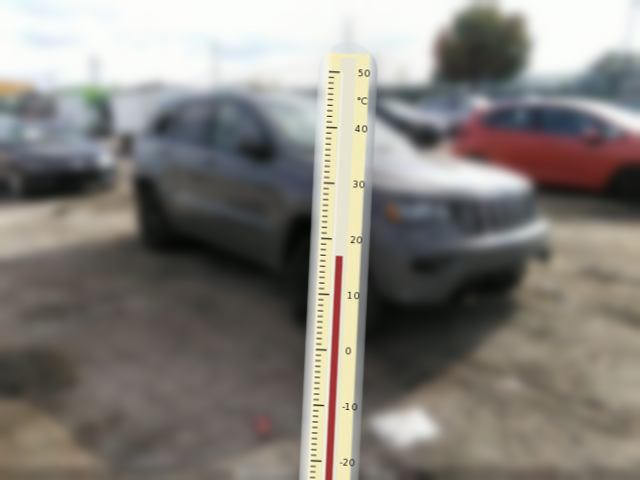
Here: 17 °C
